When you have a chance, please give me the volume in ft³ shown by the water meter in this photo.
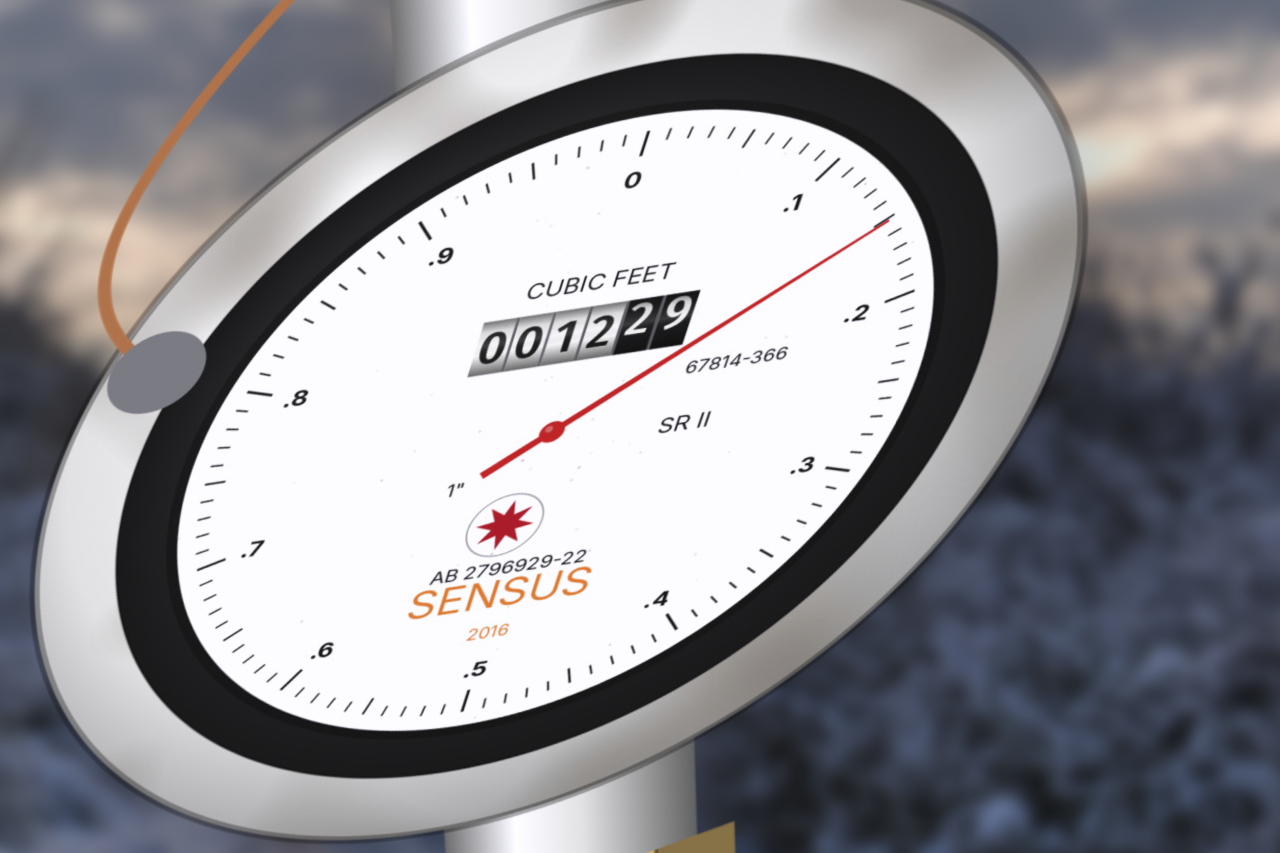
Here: 1229.15 ft³
